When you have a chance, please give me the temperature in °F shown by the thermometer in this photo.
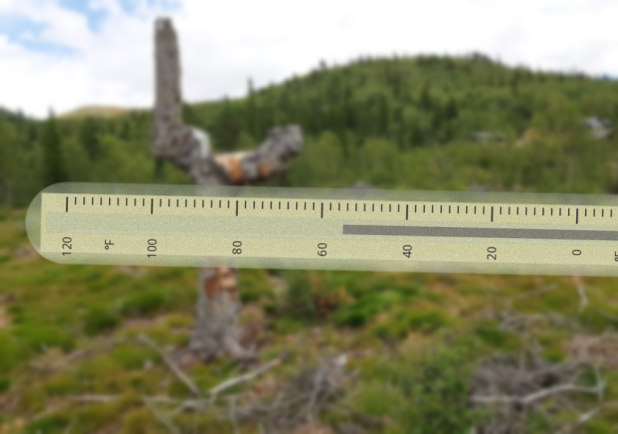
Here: 55 °F
